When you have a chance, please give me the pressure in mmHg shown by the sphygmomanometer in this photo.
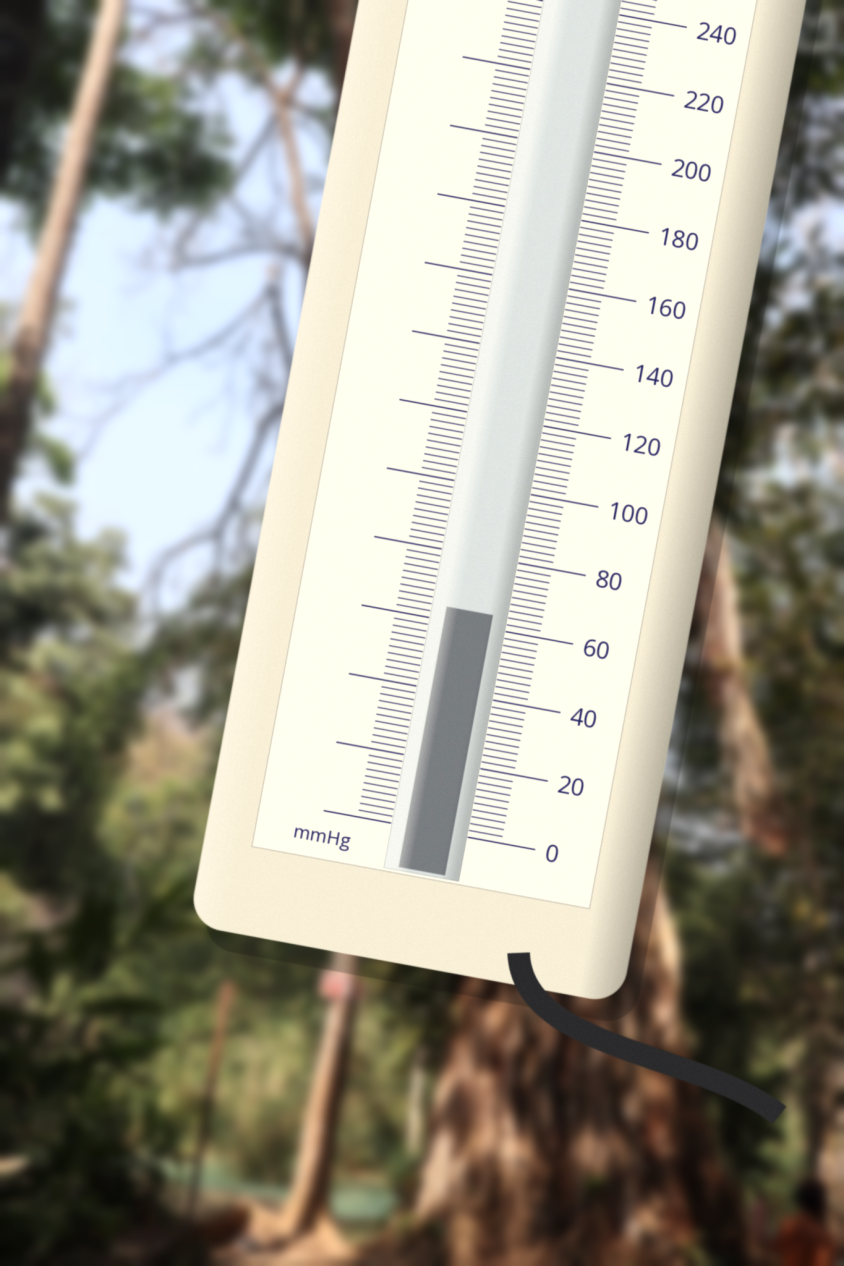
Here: 64 mmHg
